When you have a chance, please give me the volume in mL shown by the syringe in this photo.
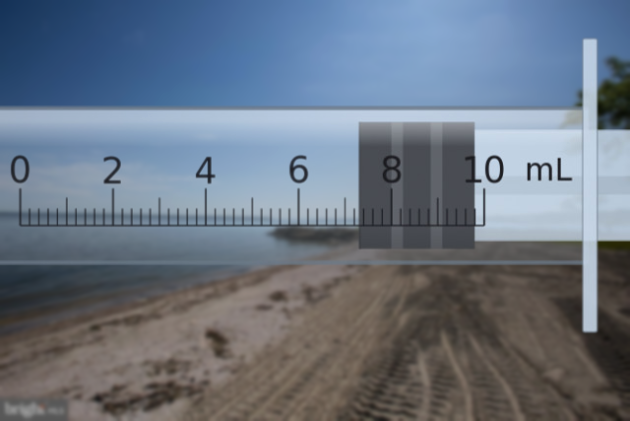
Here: 7.3 mL
